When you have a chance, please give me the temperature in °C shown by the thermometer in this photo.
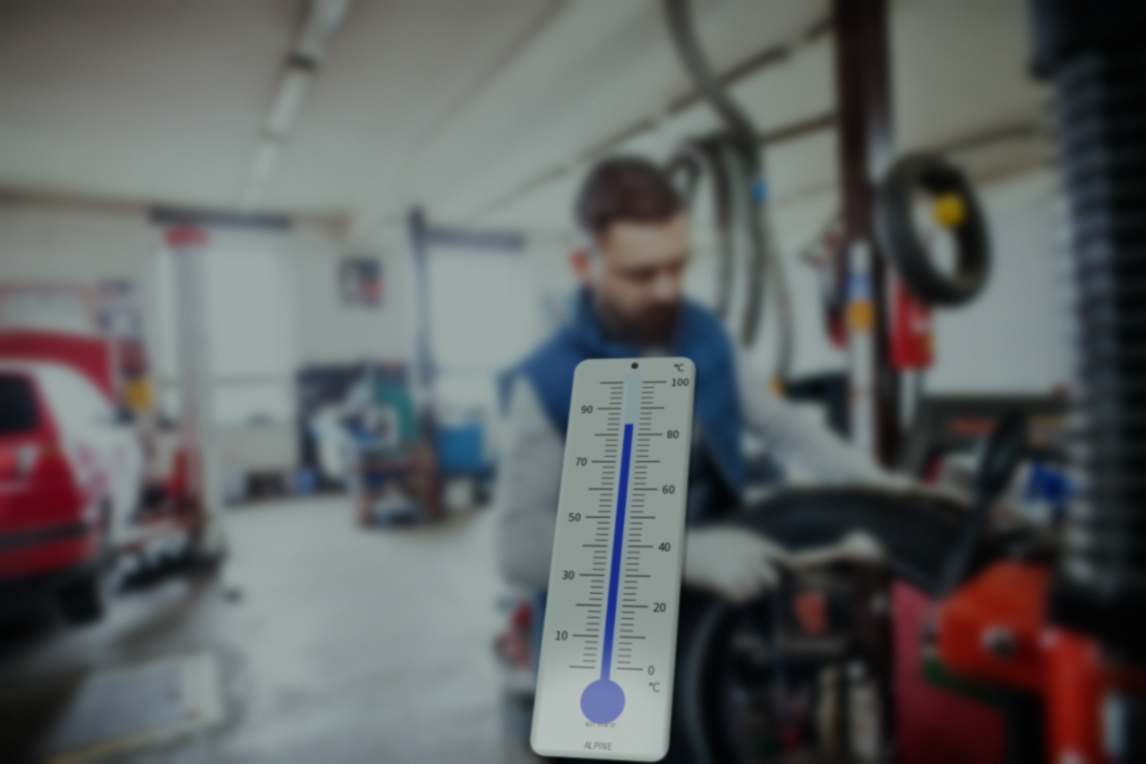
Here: 84 °C
